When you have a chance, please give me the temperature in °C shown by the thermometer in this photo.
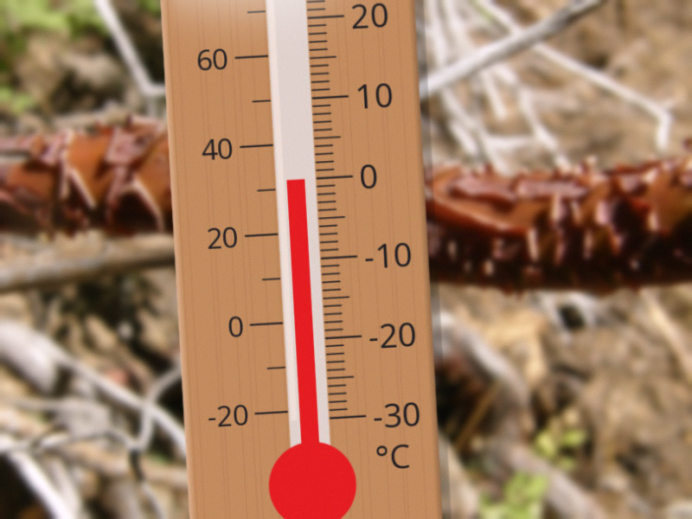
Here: 0 °C
